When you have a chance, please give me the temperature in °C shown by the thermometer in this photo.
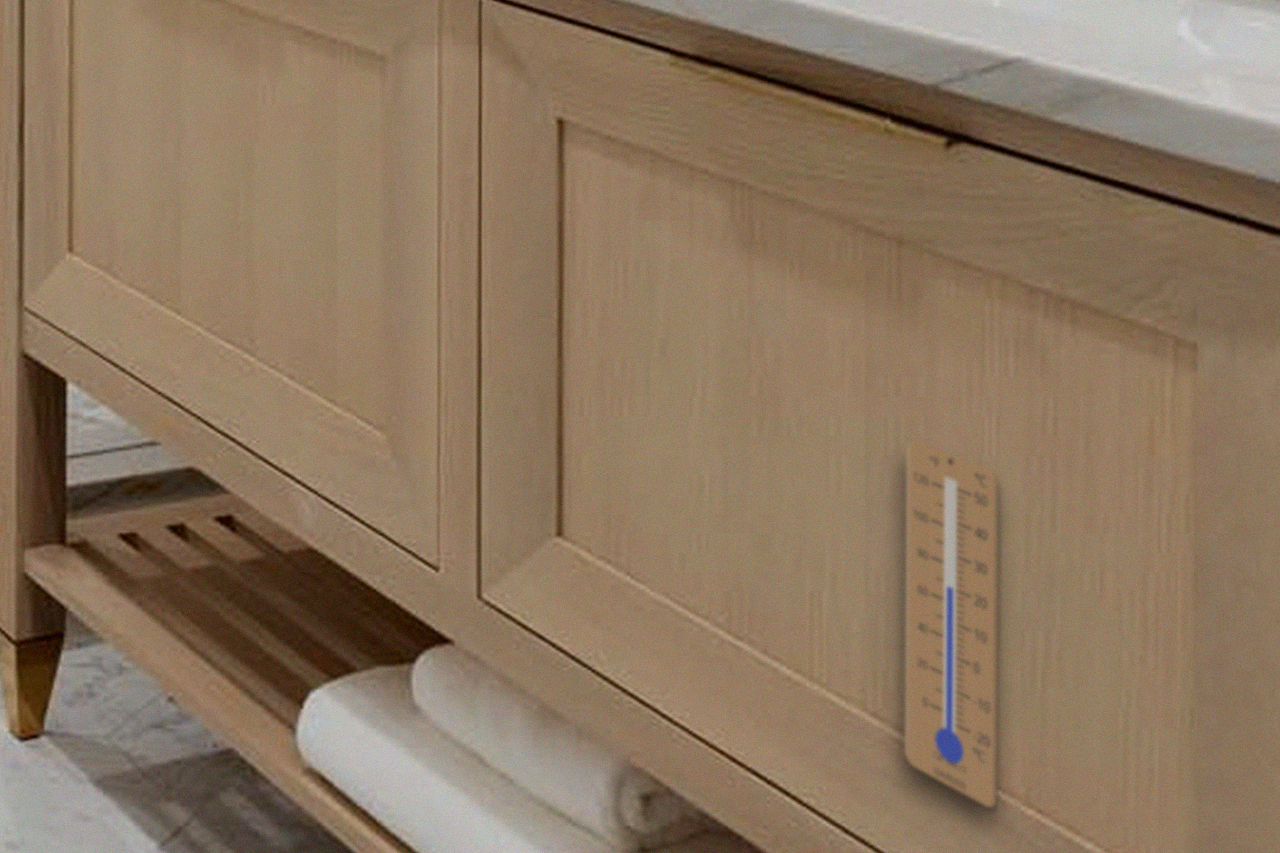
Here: 20 °C
